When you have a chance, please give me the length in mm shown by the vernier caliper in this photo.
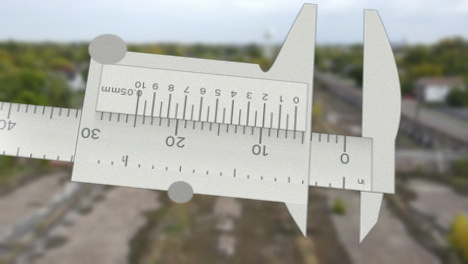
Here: 6.0 mm
